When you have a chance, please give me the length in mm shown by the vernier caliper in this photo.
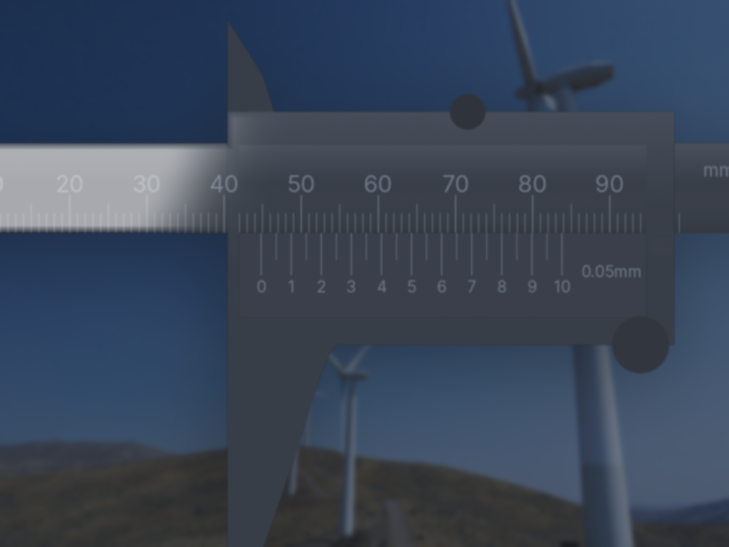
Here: 44.8 mm
